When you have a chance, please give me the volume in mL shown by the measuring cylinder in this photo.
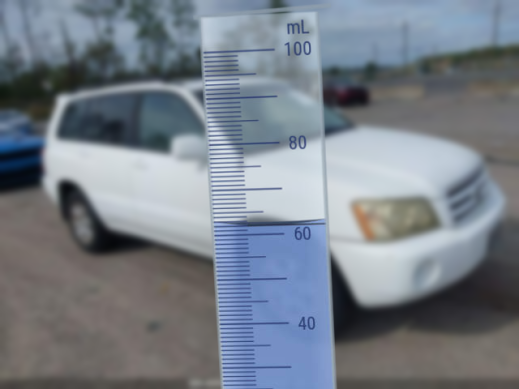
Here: 62 mL
